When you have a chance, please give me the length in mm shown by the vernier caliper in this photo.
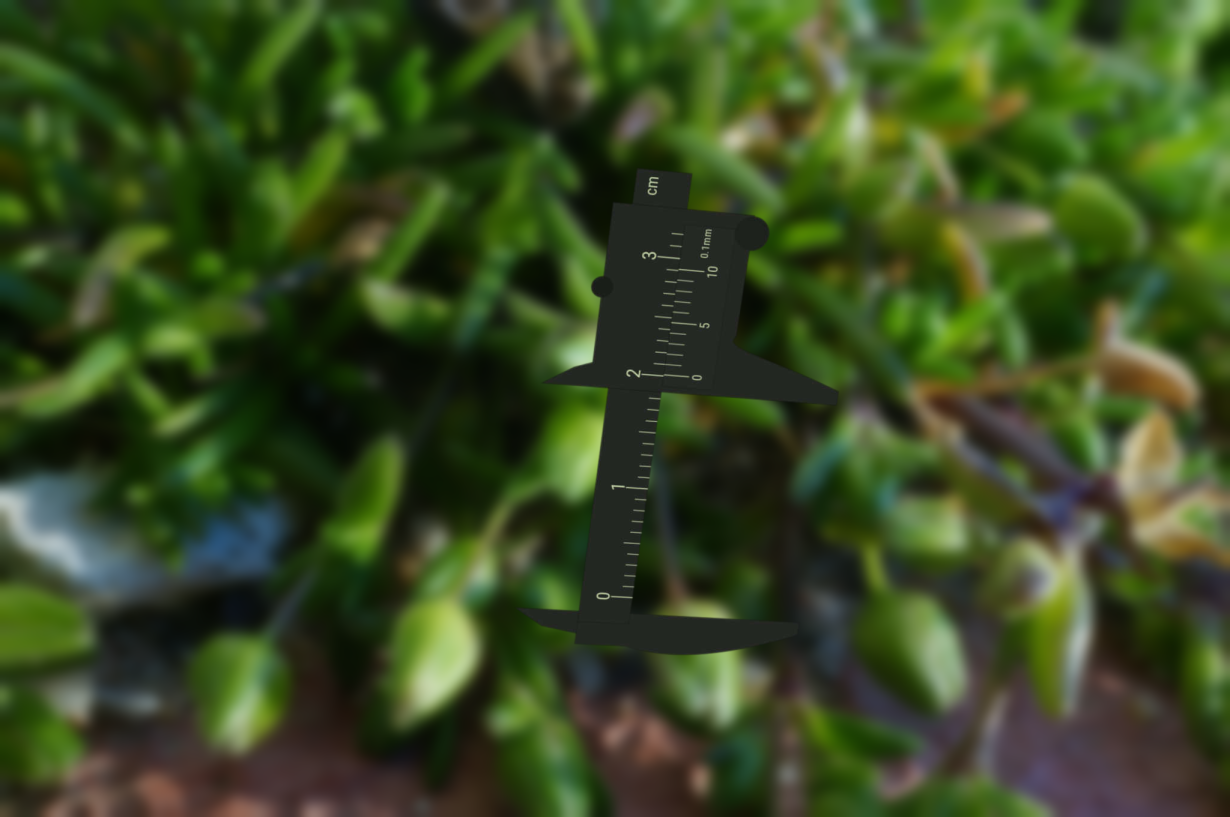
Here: 20.1 mm
